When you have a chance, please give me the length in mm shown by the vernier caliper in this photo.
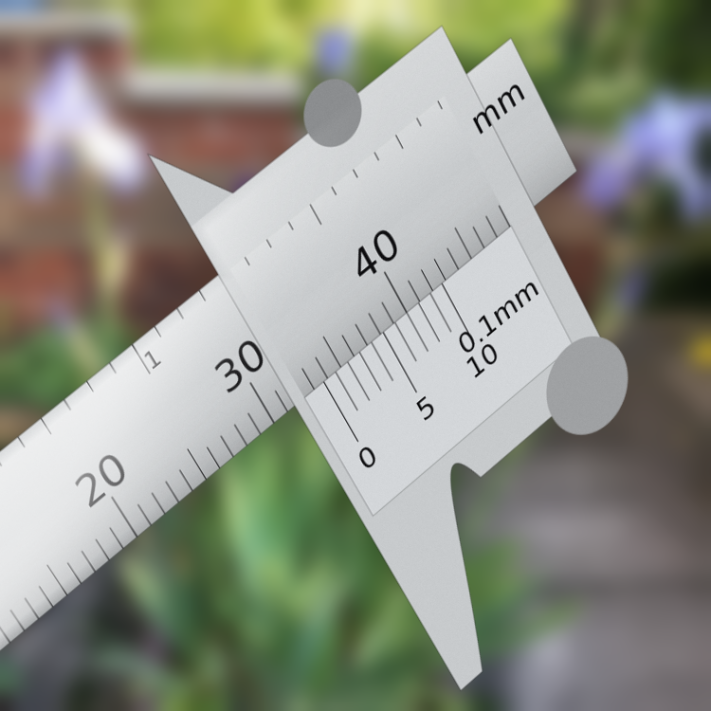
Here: 33.7 mm
